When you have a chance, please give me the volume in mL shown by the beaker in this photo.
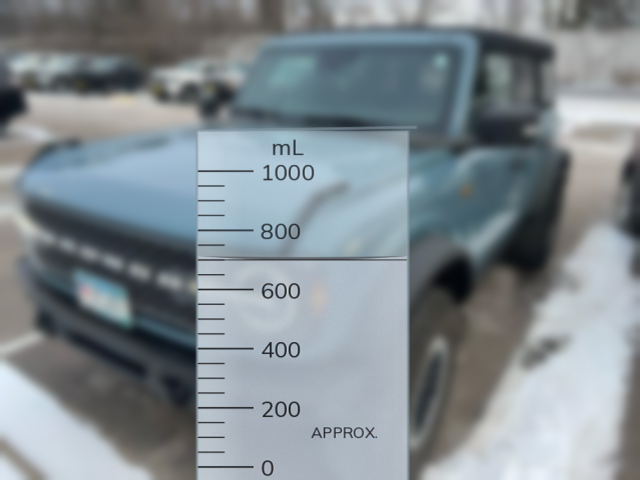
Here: 700 mL
